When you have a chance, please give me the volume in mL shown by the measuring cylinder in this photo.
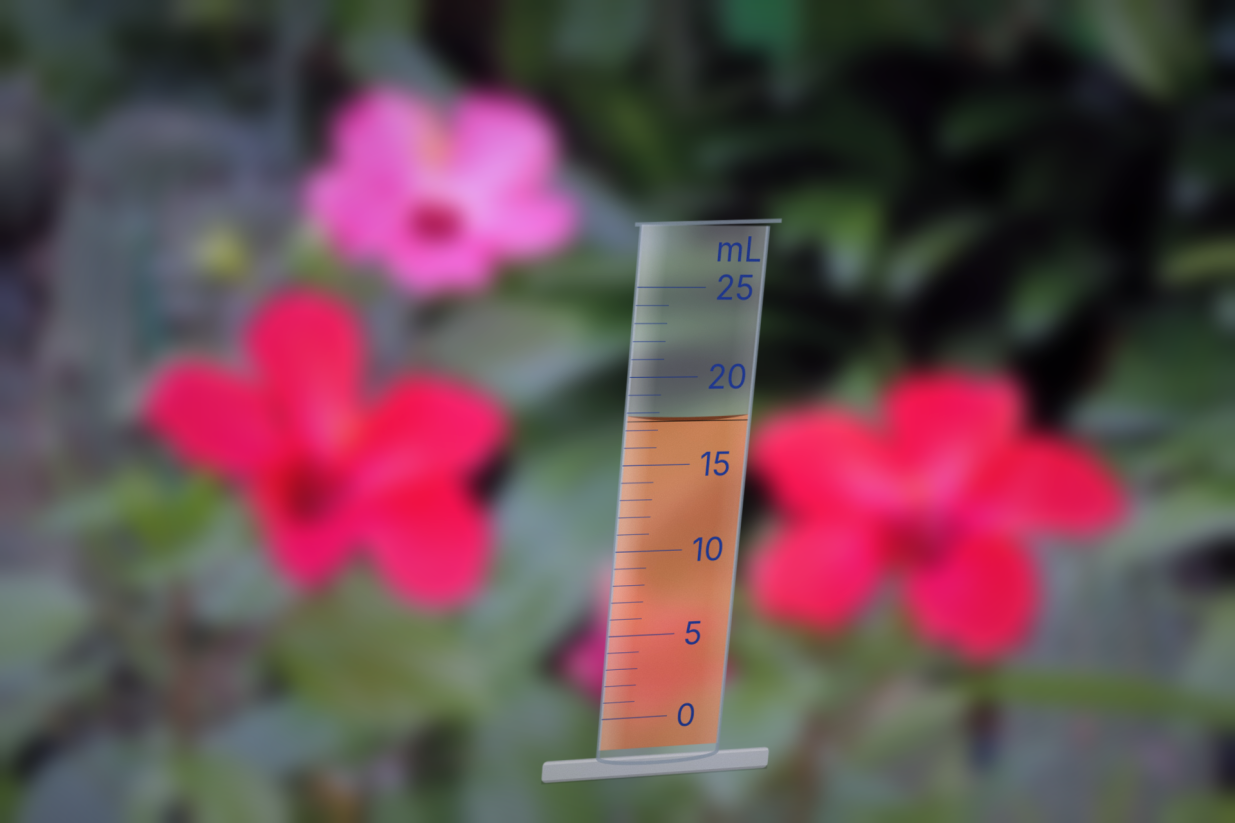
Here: 17.5 mL
